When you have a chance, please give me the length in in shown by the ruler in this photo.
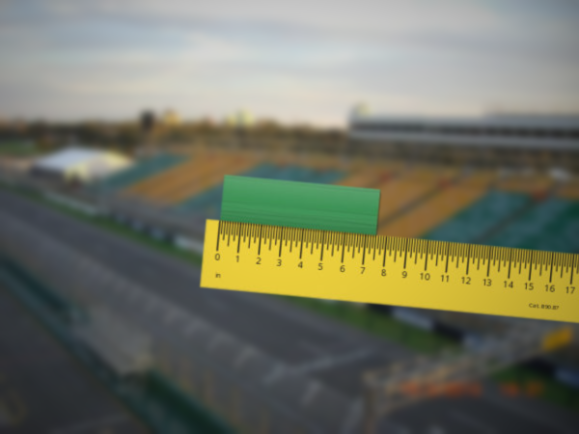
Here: 7.5 in
